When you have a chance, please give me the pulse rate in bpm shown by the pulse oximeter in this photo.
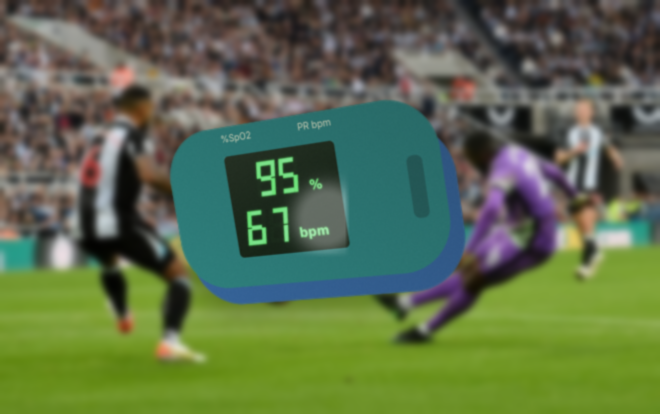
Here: 67 bpm
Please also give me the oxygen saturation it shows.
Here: 95 %
